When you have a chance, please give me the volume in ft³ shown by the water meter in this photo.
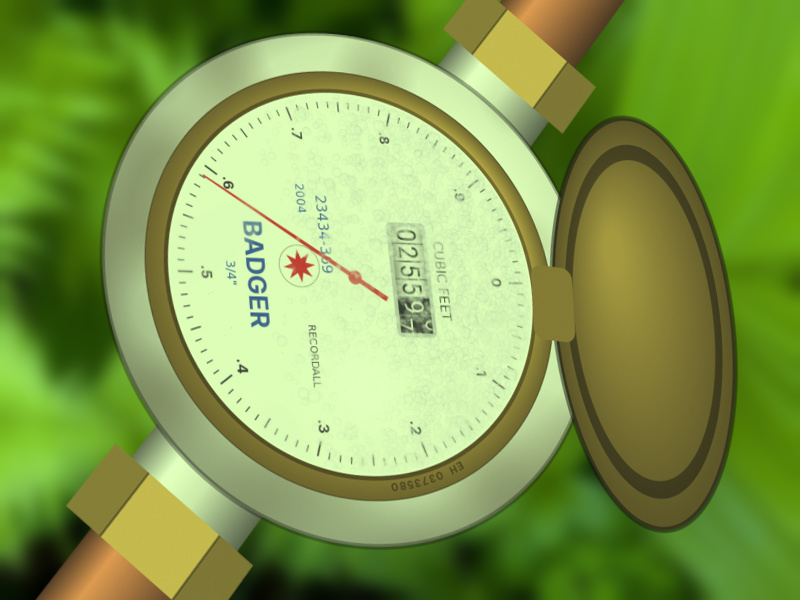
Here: 25596.59 ft³
